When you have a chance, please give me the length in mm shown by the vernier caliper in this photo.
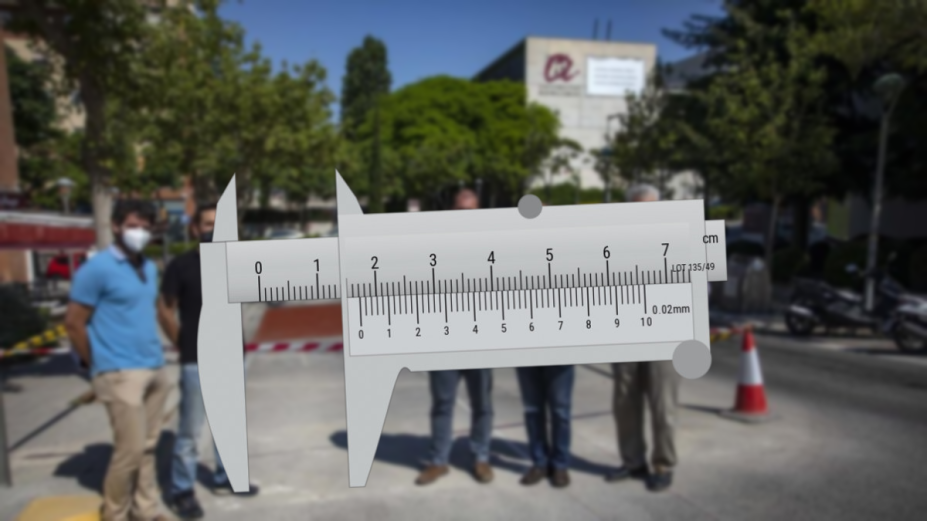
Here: 17.2 mm
